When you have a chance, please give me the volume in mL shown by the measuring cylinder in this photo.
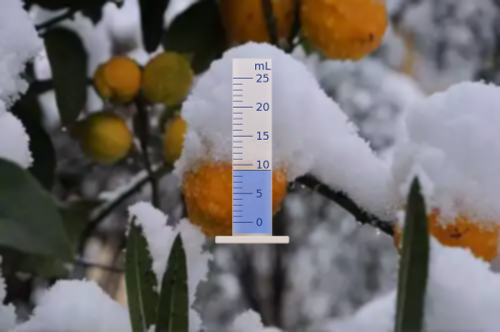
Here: 9 mL
